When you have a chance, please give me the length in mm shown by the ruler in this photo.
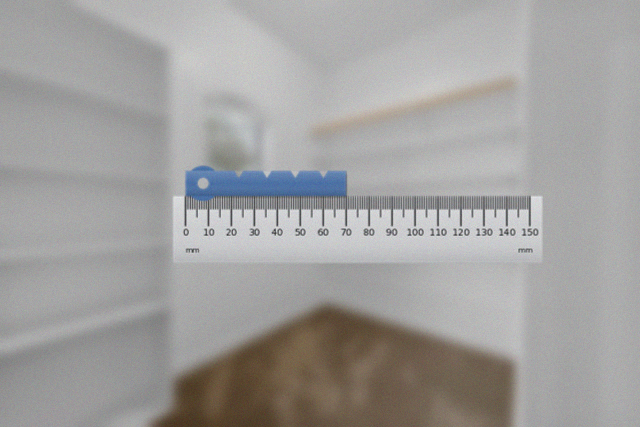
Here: 70 mm
